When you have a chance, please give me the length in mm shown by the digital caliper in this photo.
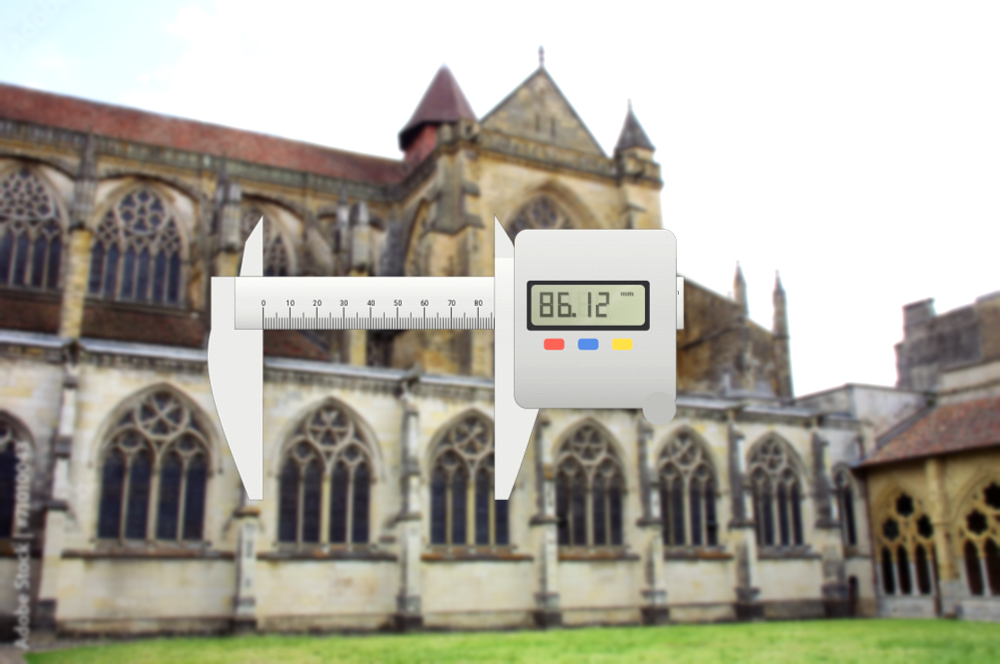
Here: 86.12 mm
